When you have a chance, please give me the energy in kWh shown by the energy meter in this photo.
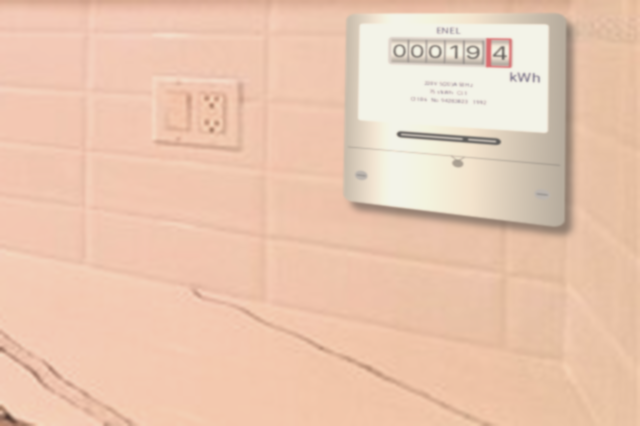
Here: 19.4 kWh
